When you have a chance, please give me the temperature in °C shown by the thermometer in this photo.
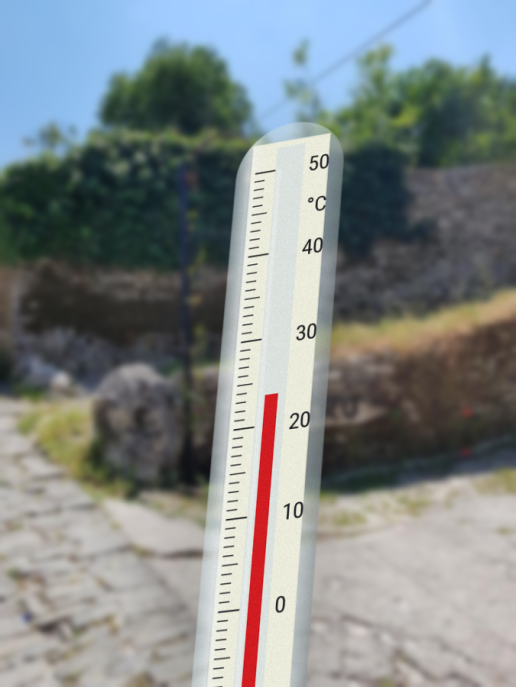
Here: 23.5 °C
